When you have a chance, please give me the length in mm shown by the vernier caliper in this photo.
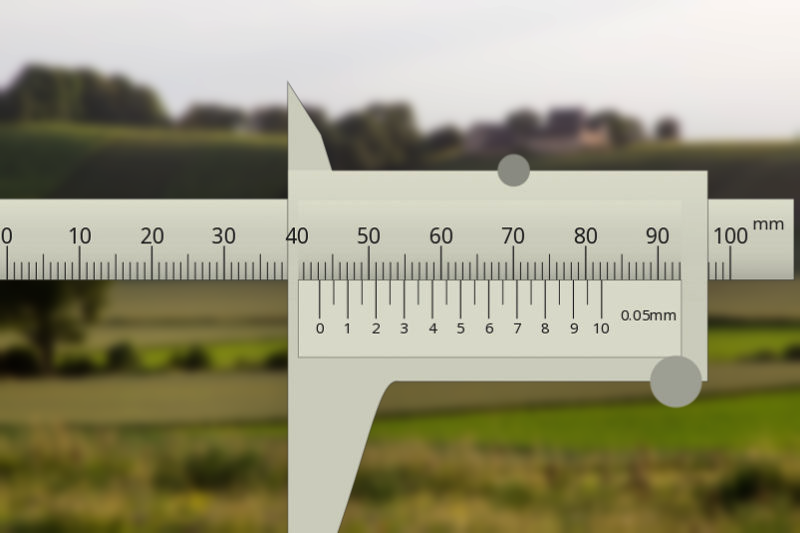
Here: 43.2 mm
